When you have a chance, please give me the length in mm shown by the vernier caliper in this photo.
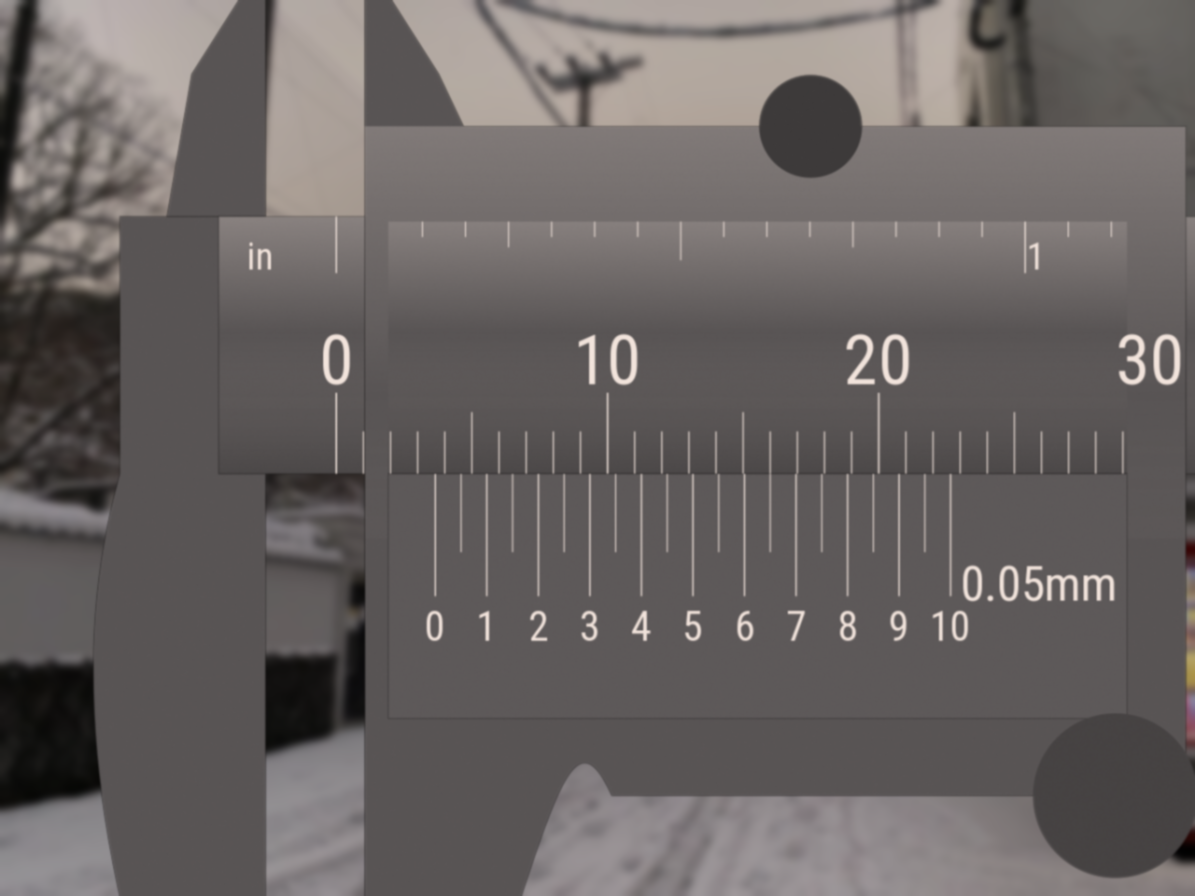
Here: 3.65 mm
